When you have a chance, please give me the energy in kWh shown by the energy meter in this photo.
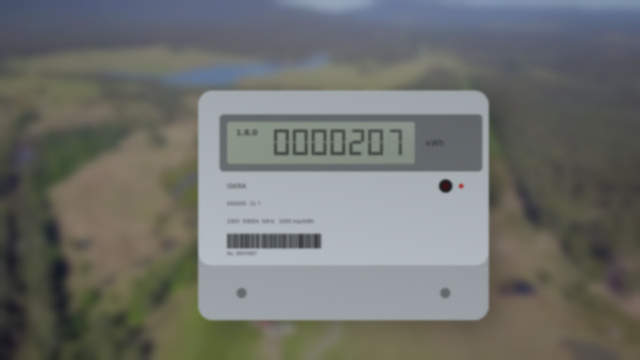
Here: 207 kWh
